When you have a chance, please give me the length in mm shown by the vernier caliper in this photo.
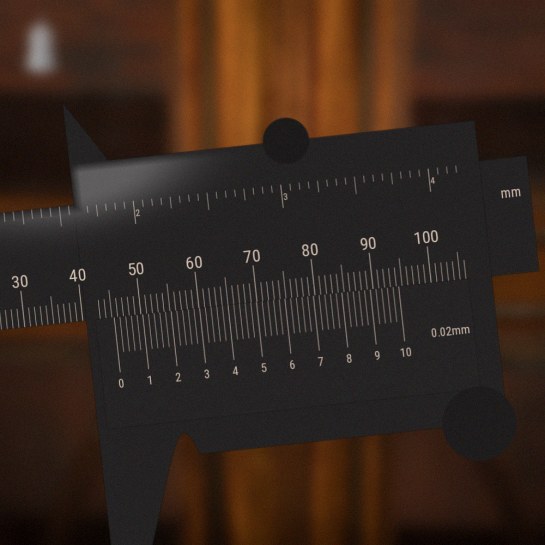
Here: 45.4 mm
